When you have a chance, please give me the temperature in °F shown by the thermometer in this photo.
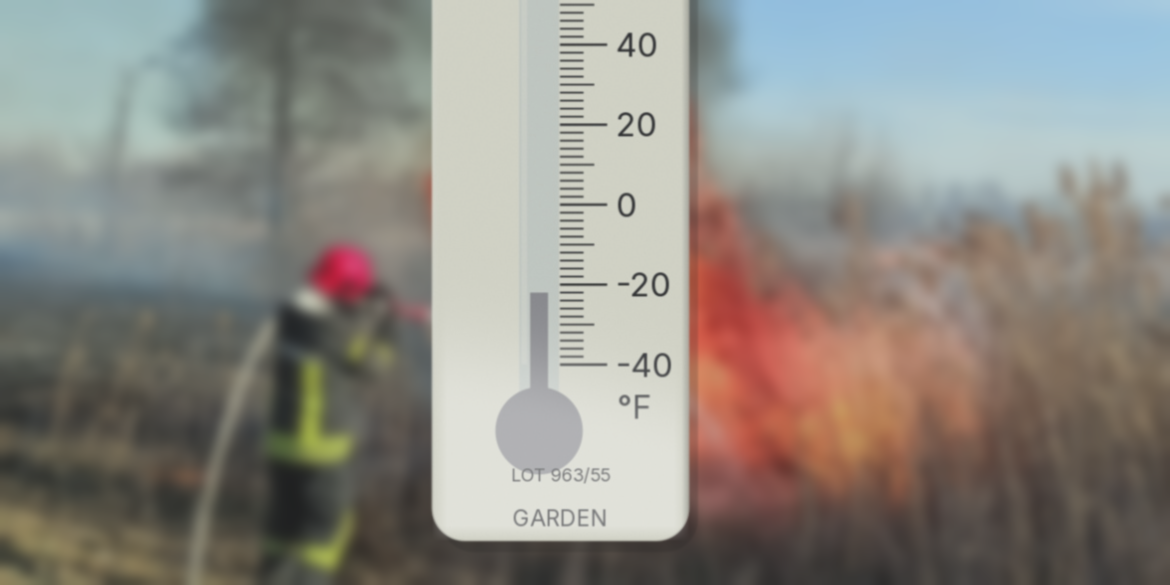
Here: -22 °F
